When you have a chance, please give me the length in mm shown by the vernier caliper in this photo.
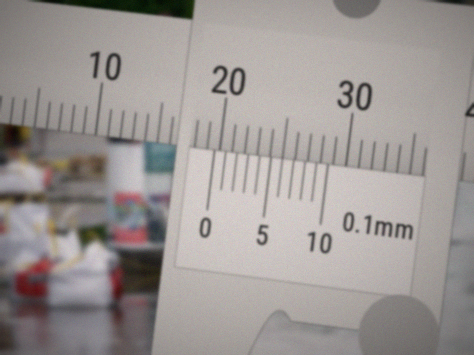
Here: 19.6 mm
